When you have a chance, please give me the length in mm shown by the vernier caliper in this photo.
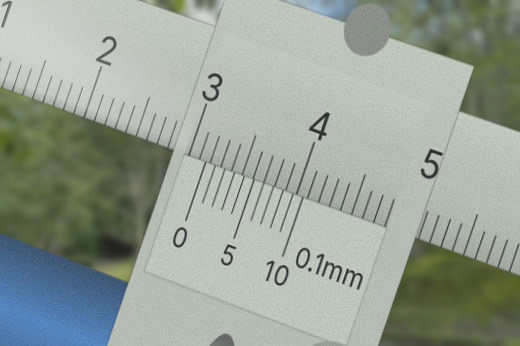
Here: 31.6 mm
